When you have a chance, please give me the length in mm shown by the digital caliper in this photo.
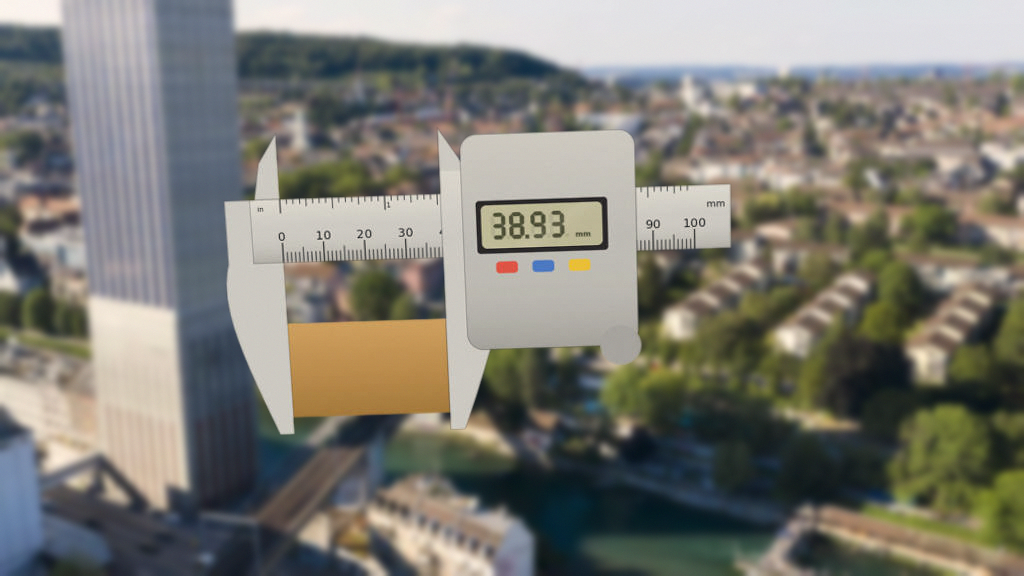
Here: 38.93 mm
